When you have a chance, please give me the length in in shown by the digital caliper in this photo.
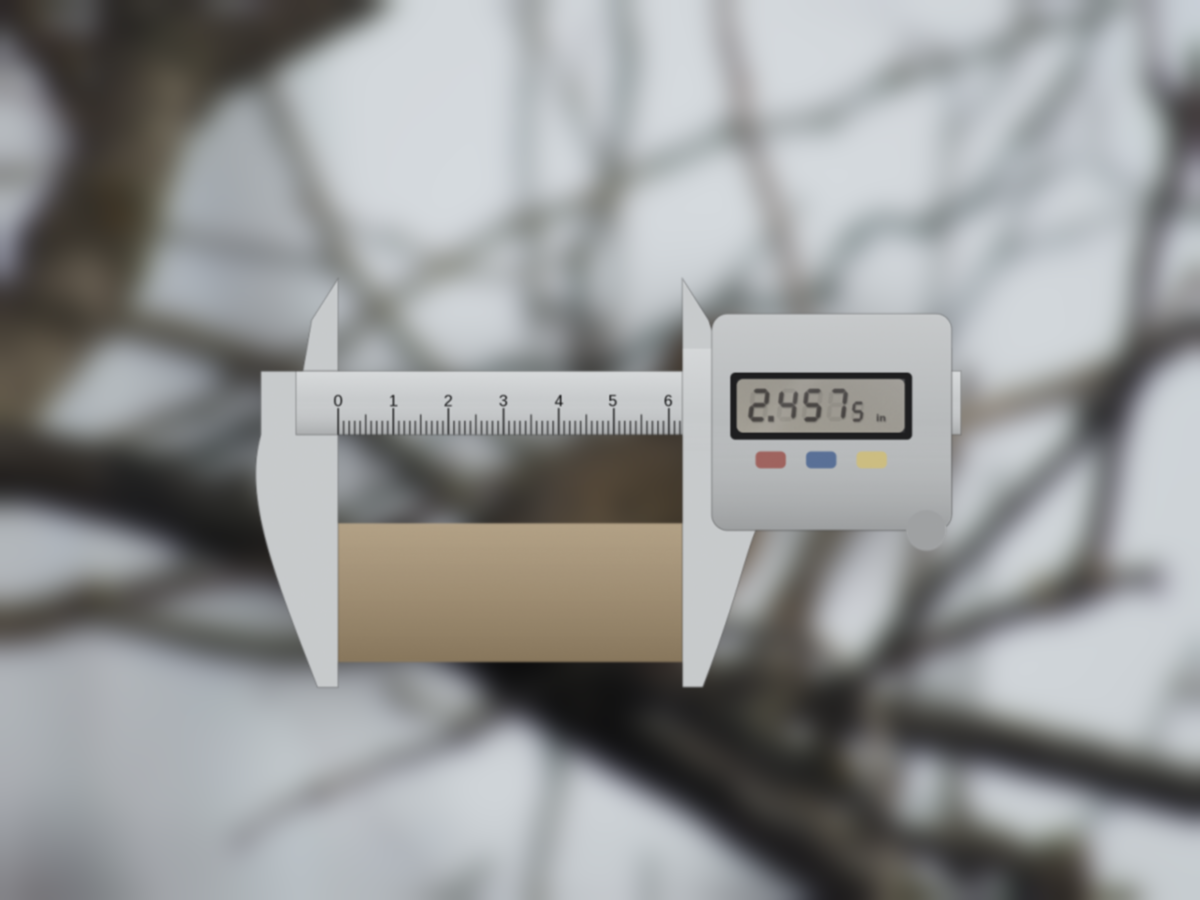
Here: 2.4575 in
